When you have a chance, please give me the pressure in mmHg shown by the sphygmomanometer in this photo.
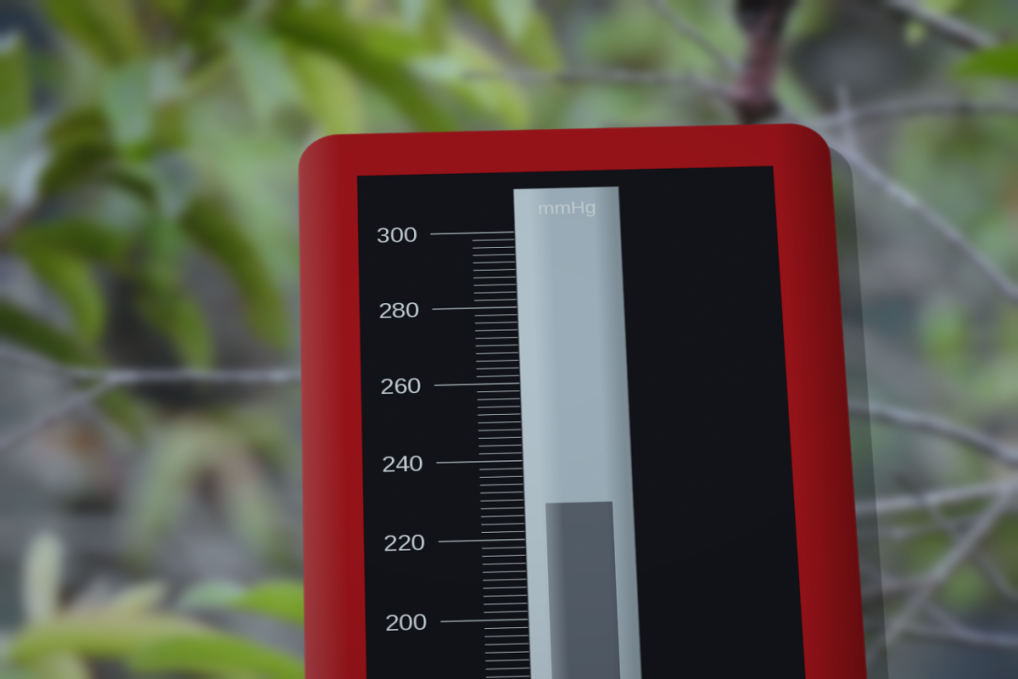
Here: 229 mmHg
